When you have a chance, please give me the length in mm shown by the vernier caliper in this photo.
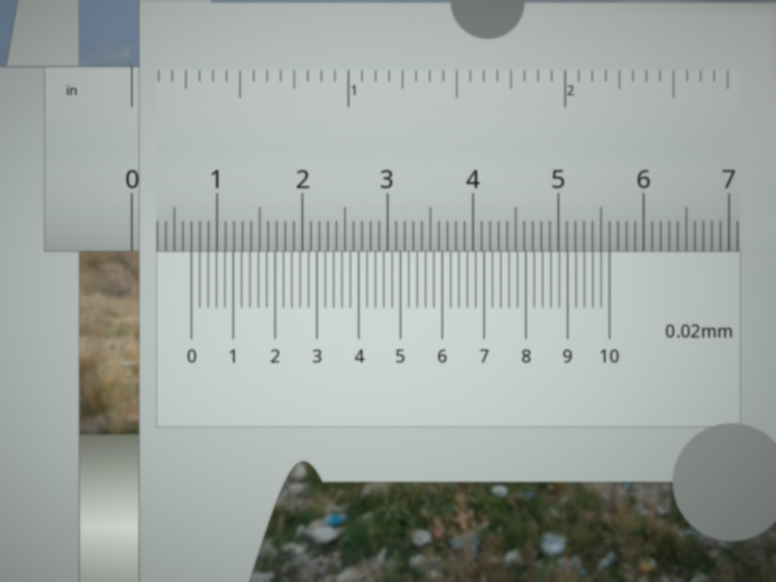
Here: 7.0 mm
